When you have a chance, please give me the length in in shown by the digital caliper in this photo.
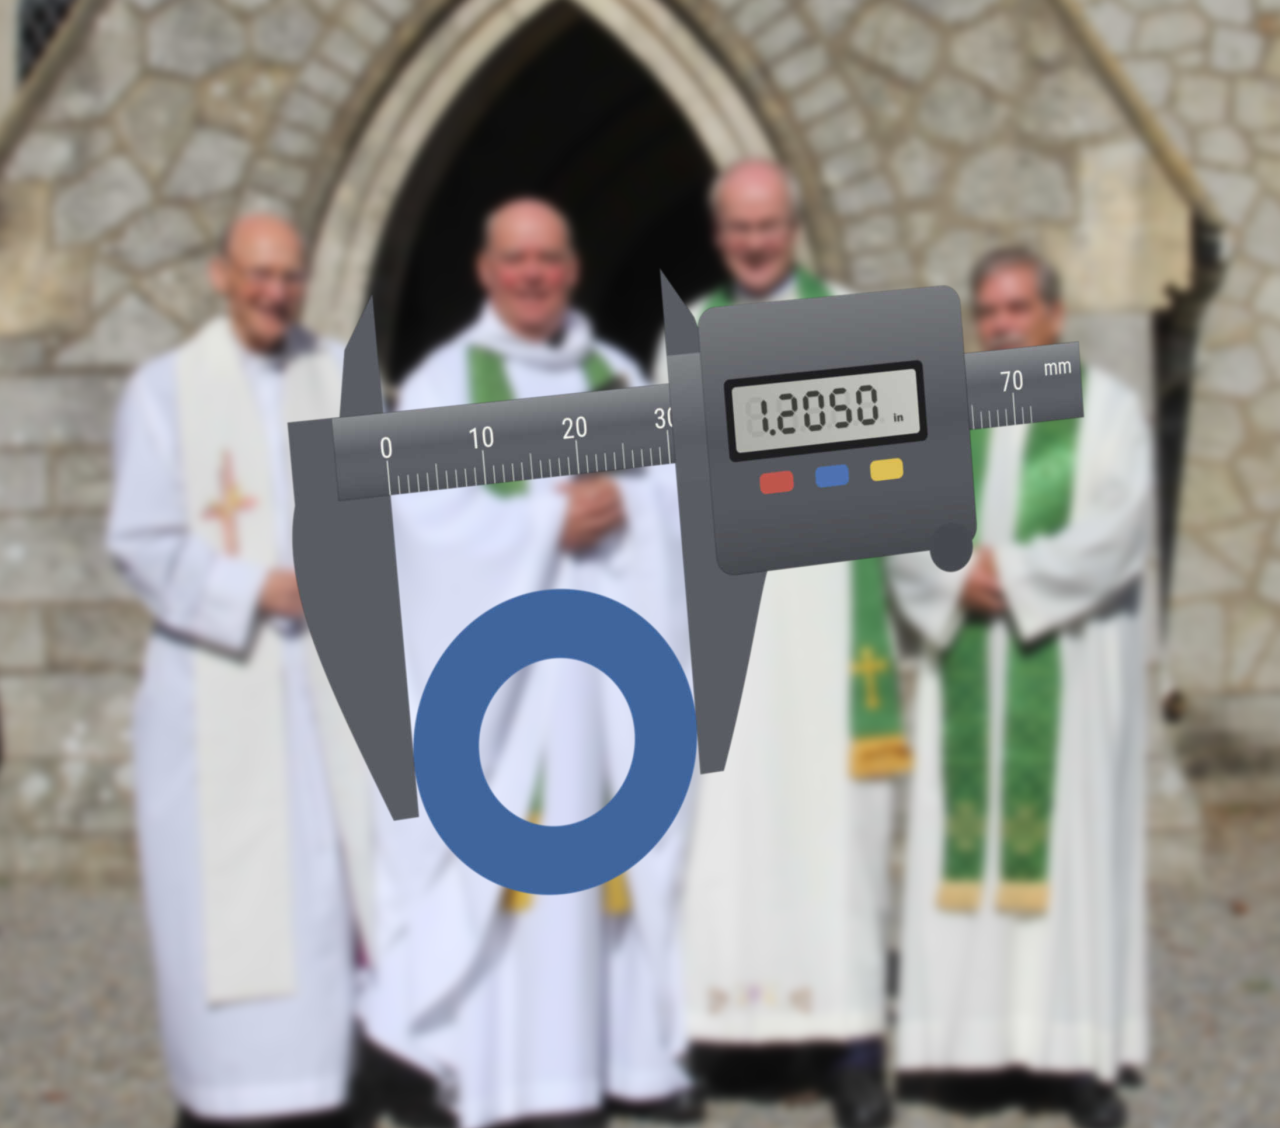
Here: 1.2050 in
